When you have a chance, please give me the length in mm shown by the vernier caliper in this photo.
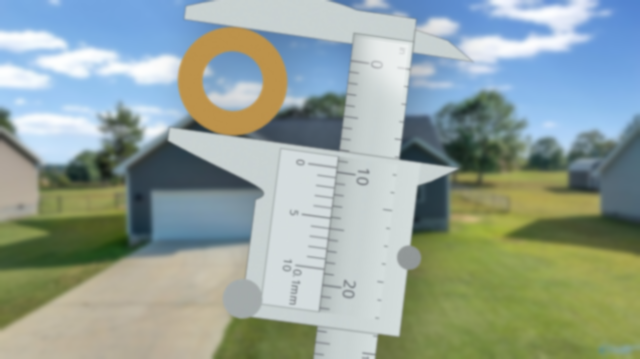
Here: 9.6 mm
